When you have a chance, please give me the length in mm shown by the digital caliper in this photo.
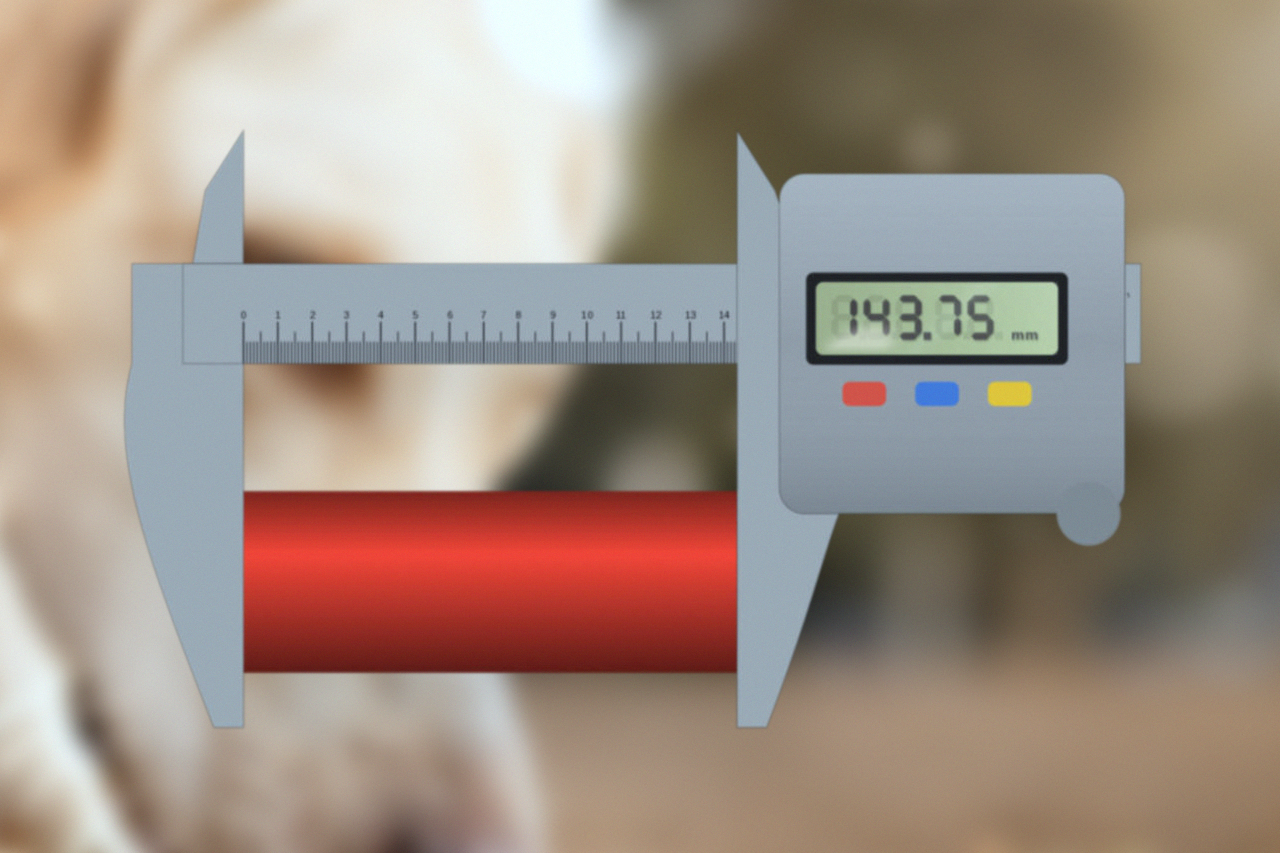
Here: 143.75 mm
